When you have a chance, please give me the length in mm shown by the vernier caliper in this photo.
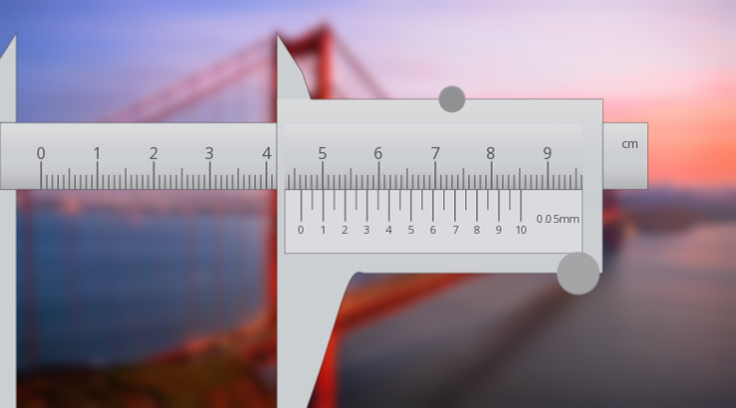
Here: 46.2 mm
